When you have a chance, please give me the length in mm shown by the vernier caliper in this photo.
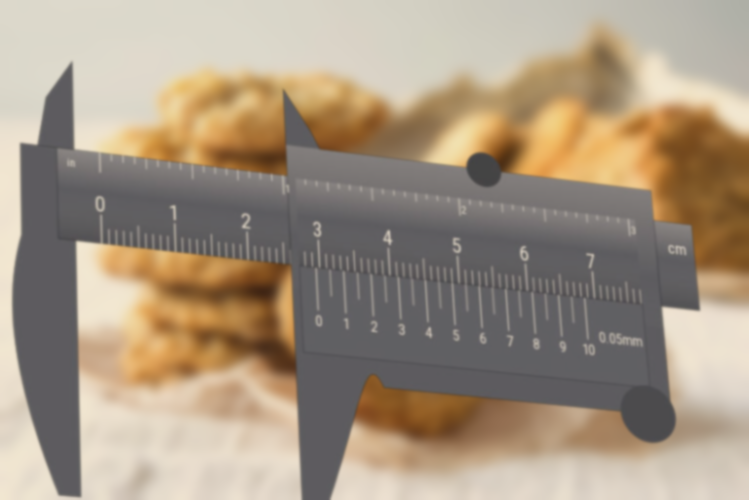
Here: 29.5 mm
